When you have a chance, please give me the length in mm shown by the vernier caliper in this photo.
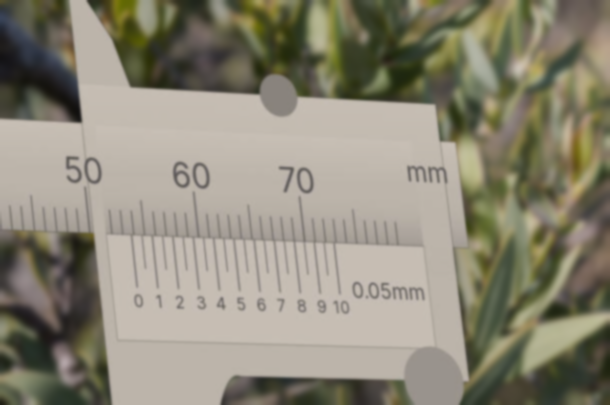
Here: 53.8 mm
